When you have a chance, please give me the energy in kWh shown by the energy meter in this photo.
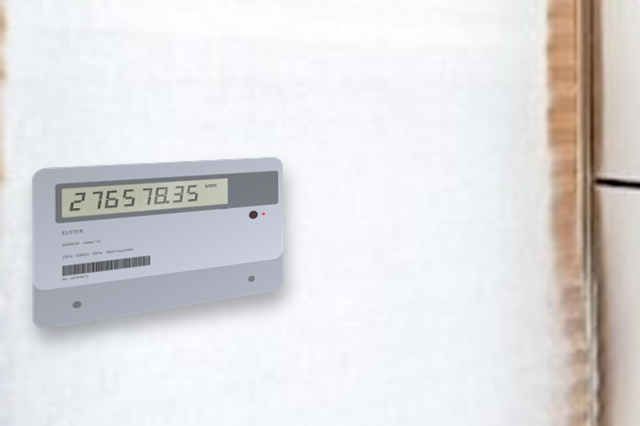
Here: 276578.35 kWh
